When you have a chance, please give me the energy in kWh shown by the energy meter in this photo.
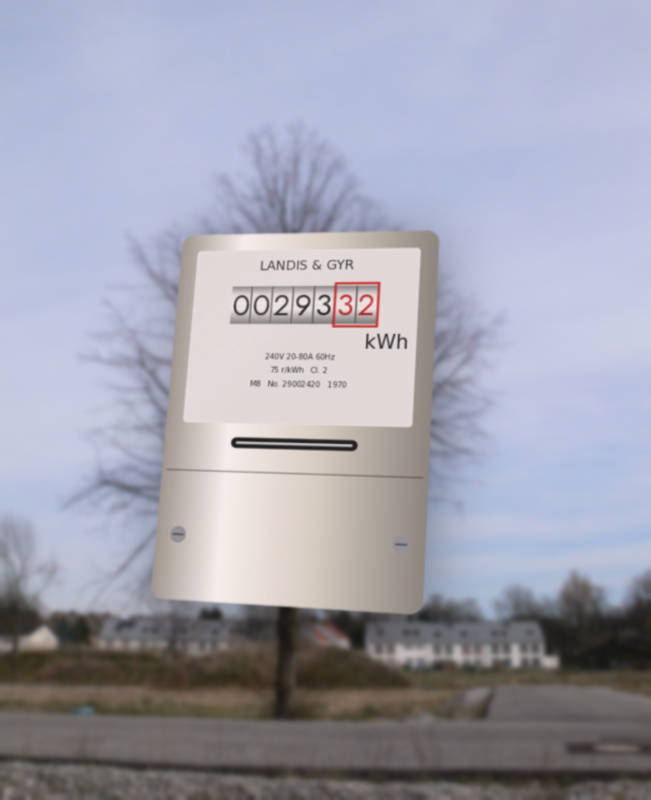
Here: 293.32 kWh
